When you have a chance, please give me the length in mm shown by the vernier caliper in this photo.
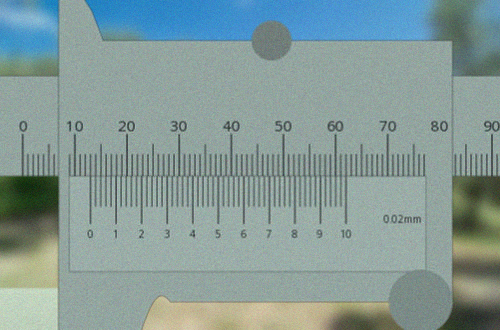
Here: 13.0 mm
